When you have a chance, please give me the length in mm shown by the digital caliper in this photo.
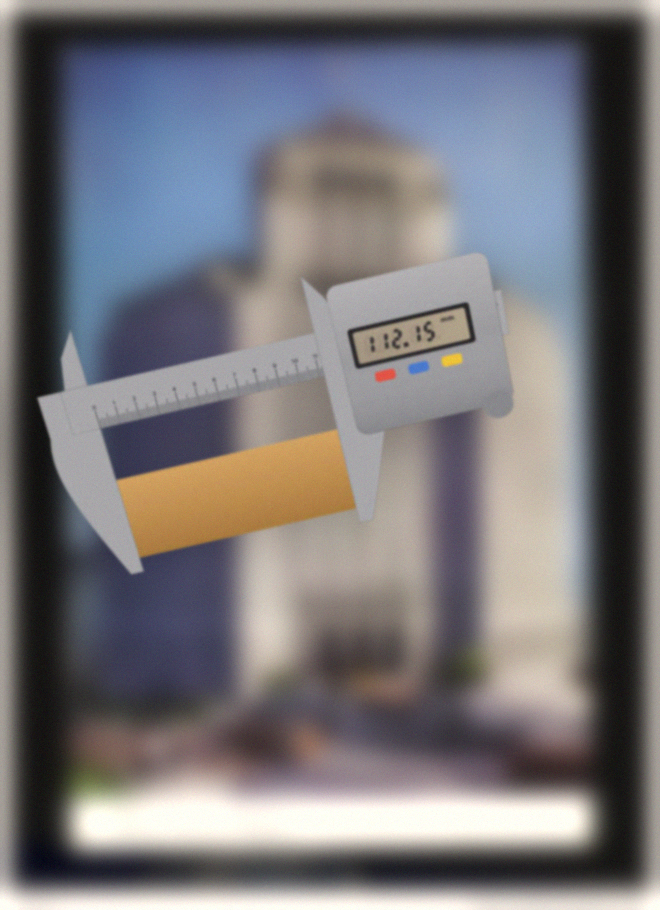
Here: 112.15 mm
